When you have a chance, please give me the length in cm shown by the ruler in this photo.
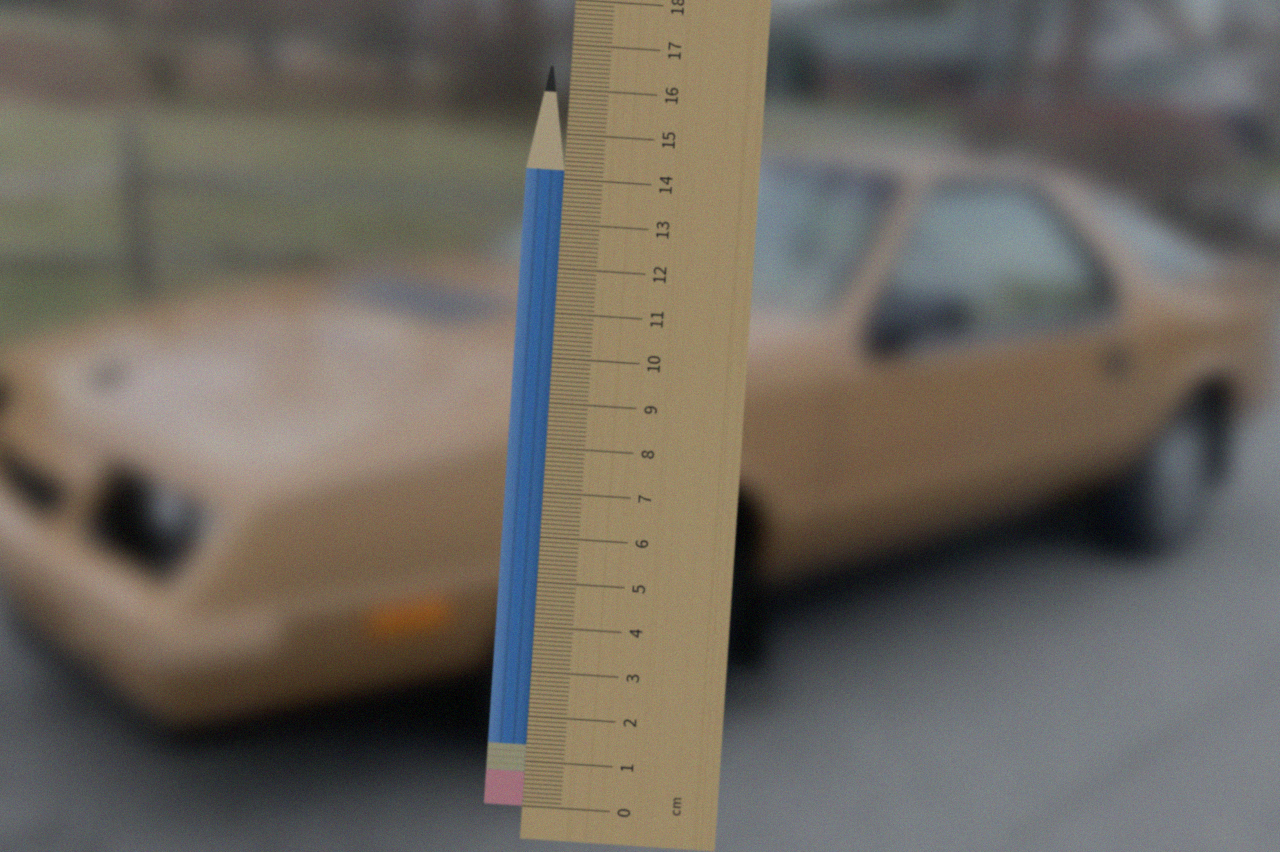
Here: 16.5 cm
